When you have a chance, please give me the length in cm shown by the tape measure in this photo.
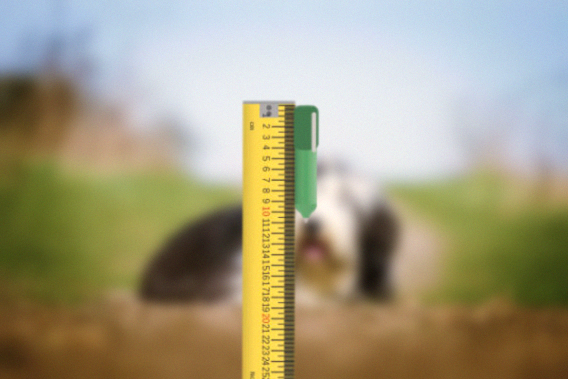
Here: 11 cm
